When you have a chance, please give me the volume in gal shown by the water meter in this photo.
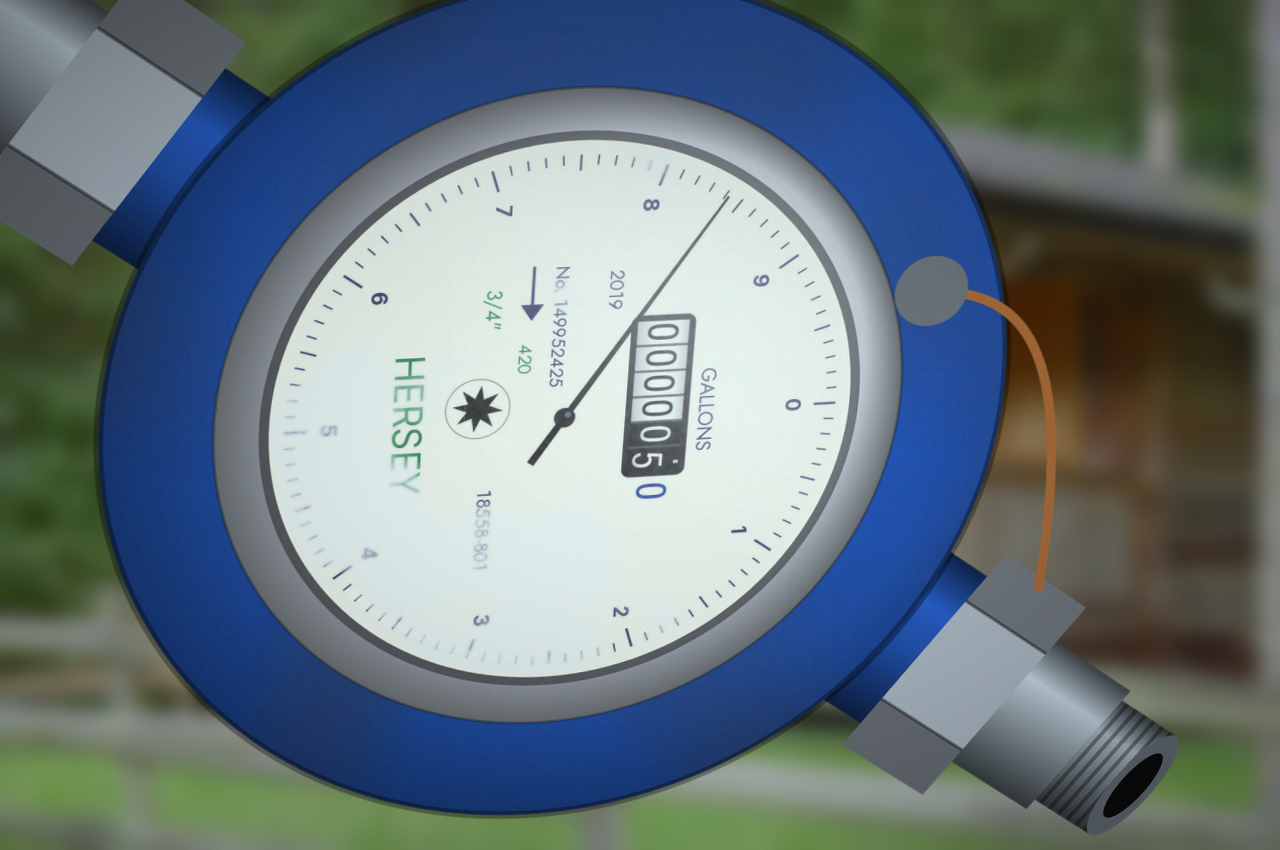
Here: 48.4 gal
